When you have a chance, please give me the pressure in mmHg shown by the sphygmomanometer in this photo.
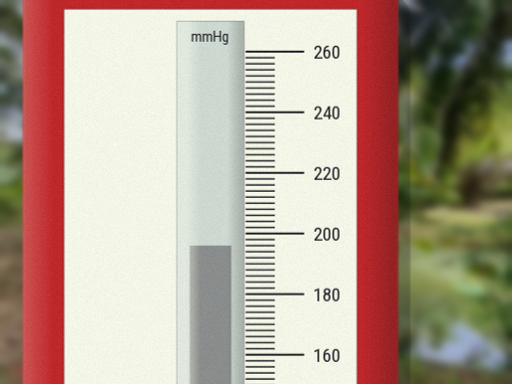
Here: 196 mmHg
